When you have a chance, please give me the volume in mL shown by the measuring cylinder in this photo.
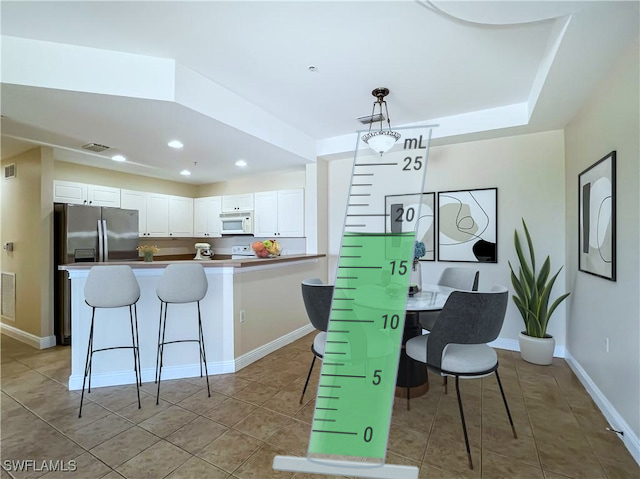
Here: 18 mL
